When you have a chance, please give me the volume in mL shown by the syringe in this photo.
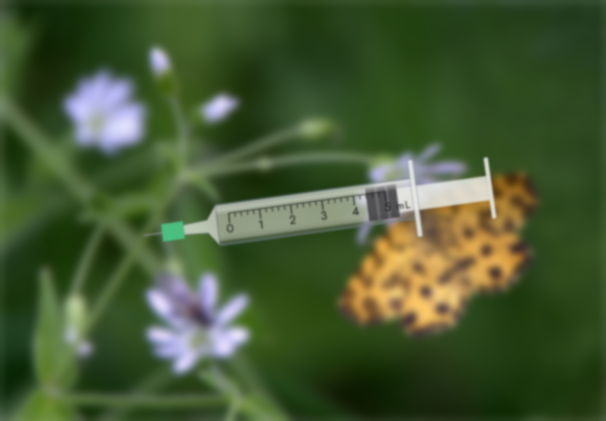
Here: 4.4 mL
